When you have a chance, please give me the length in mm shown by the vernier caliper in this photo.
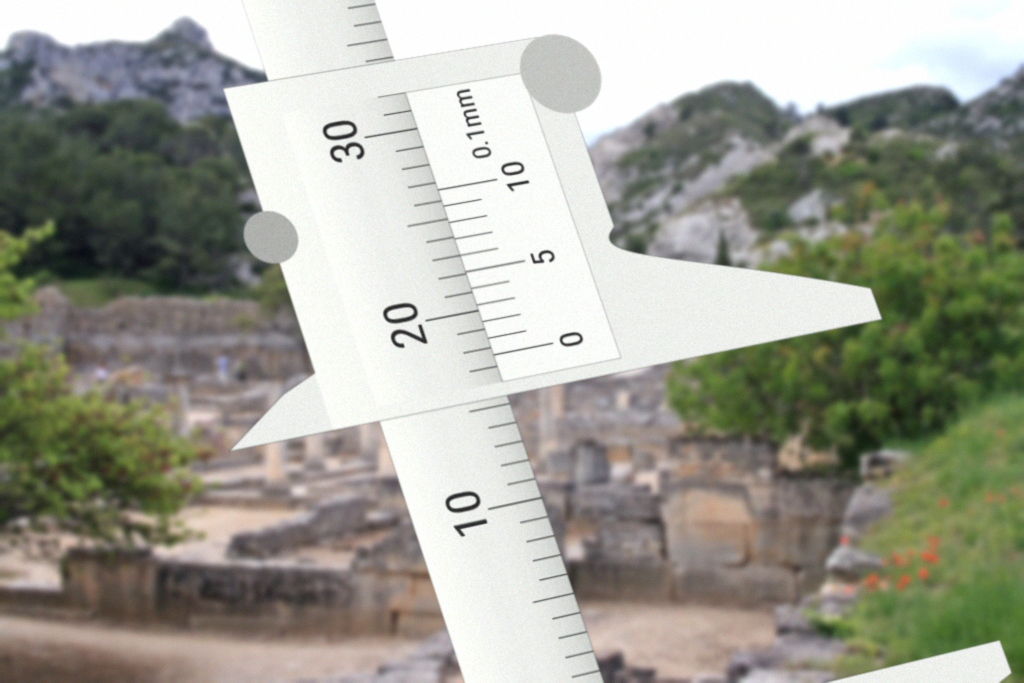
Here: 17.6 mm
